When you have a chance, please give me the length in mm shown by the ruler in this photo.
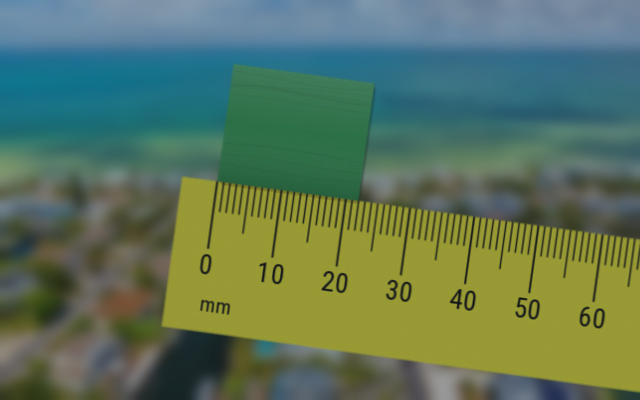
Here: 22 mm
